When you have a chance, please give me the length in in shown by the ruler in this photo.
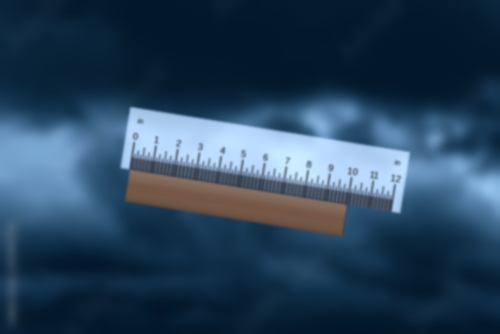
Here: 10 in
